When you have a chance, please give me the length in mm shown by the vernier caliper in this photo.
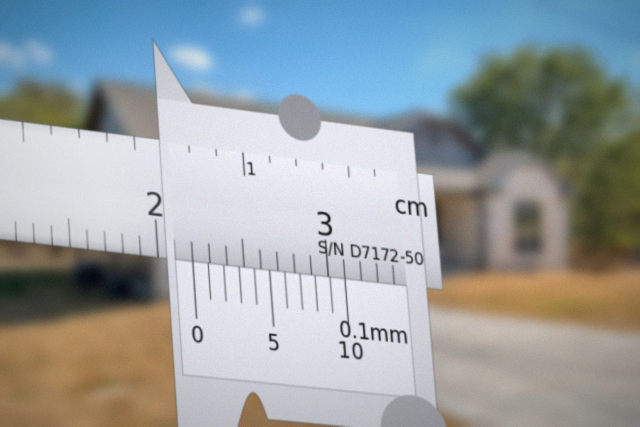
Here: 22.0 mm
